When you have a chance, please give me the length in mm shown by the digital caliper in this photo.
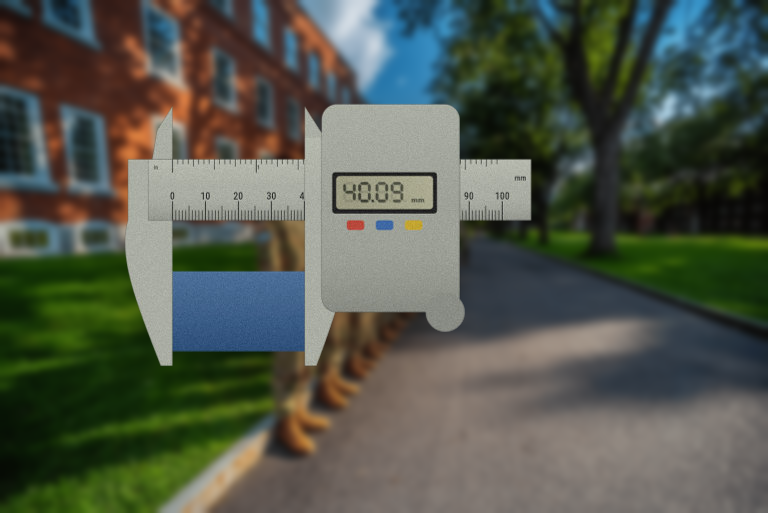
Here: 40.09 mm
